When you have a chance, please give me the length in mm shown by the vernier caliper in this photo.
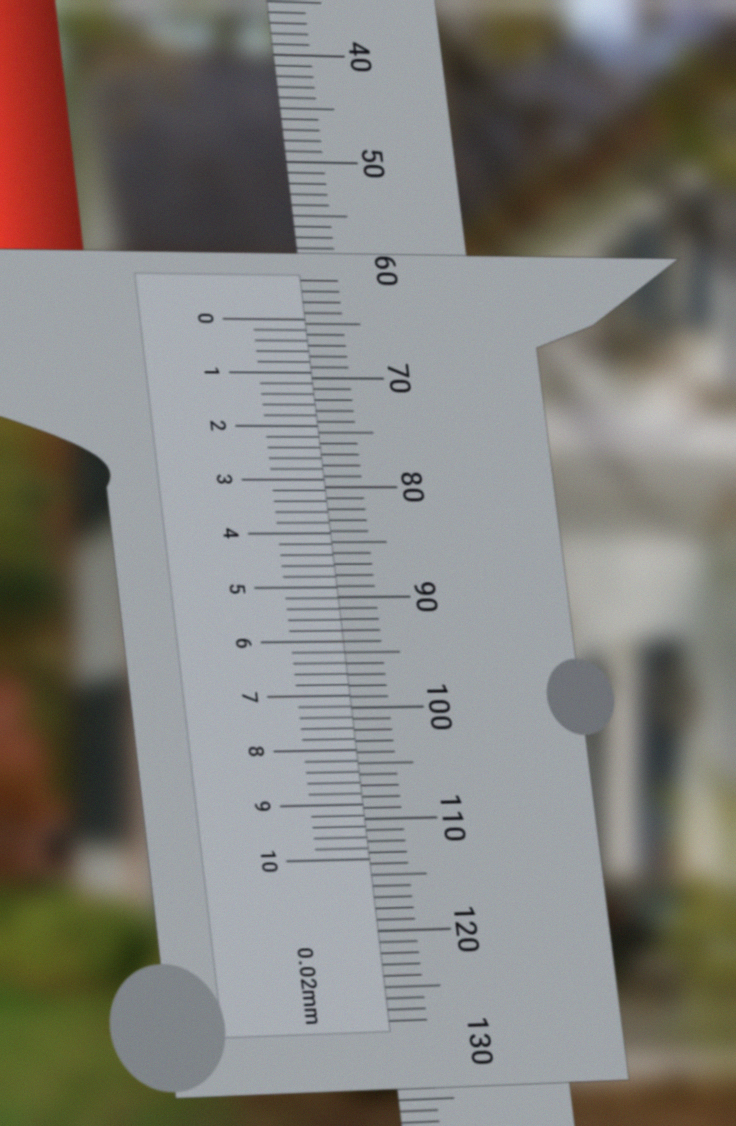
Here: 64.6 mm
